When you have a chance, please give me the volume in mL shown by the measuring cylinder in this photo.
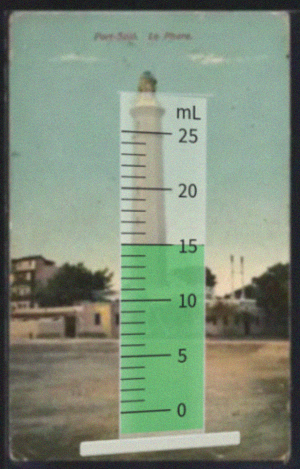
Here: 15 mL
